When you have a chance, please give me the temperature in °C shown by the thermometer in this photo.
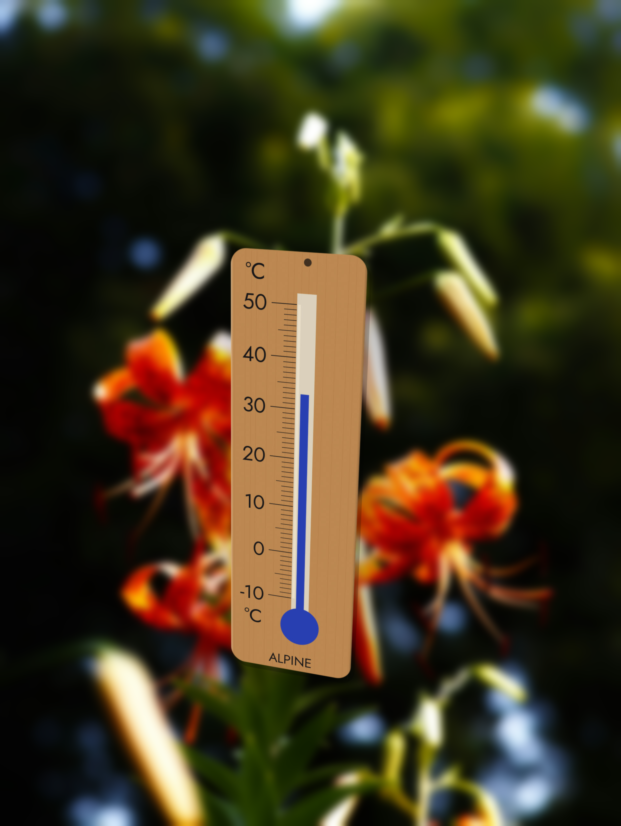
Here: 33 °C
